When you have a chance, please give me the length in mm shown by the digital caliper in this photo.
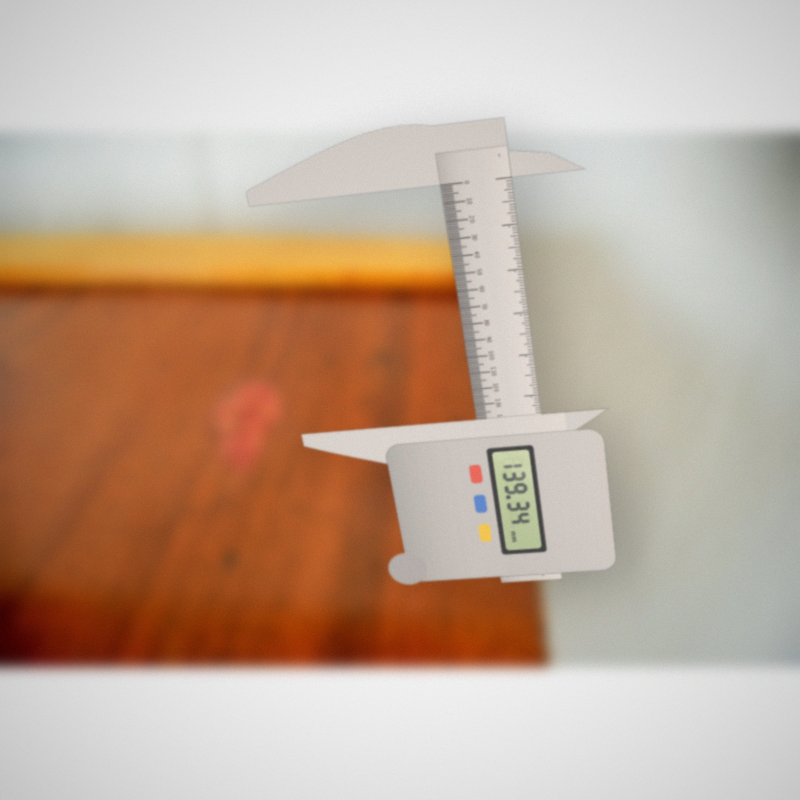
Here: 139.34 mm
